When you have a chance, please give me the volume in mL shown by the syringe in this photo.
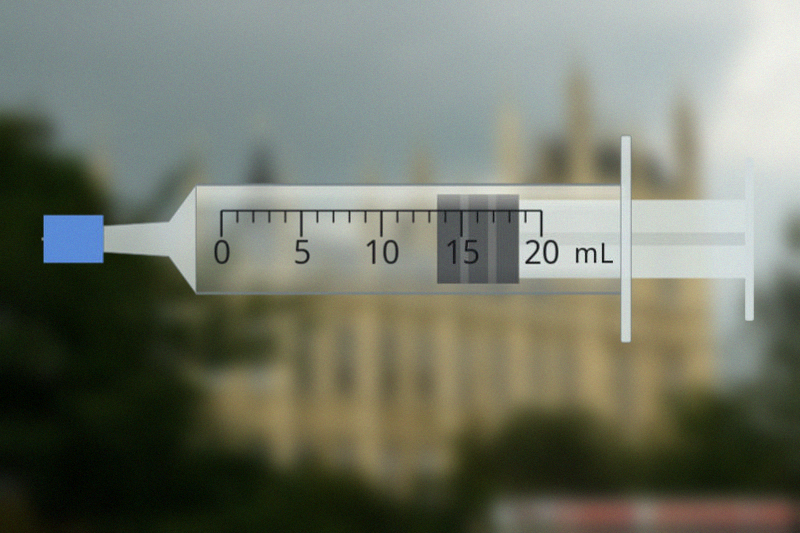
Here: 13.5 mL
